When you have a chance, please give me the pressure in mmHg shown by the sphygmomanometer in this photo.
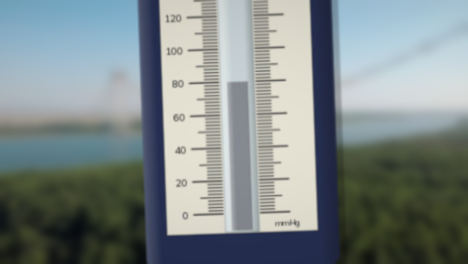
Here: 80 mmHg
